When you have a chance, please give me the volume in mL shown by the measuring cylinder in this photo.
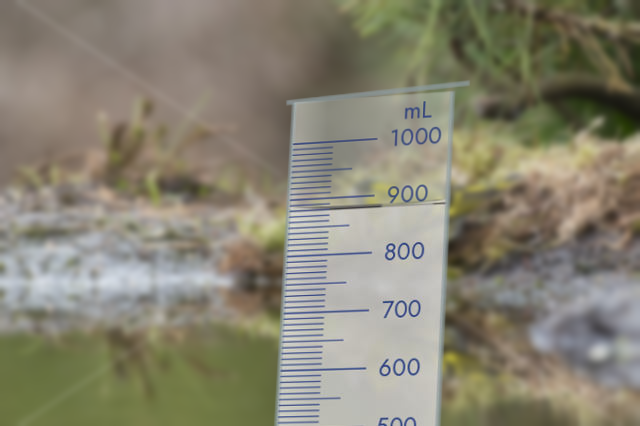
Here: 880 mL
